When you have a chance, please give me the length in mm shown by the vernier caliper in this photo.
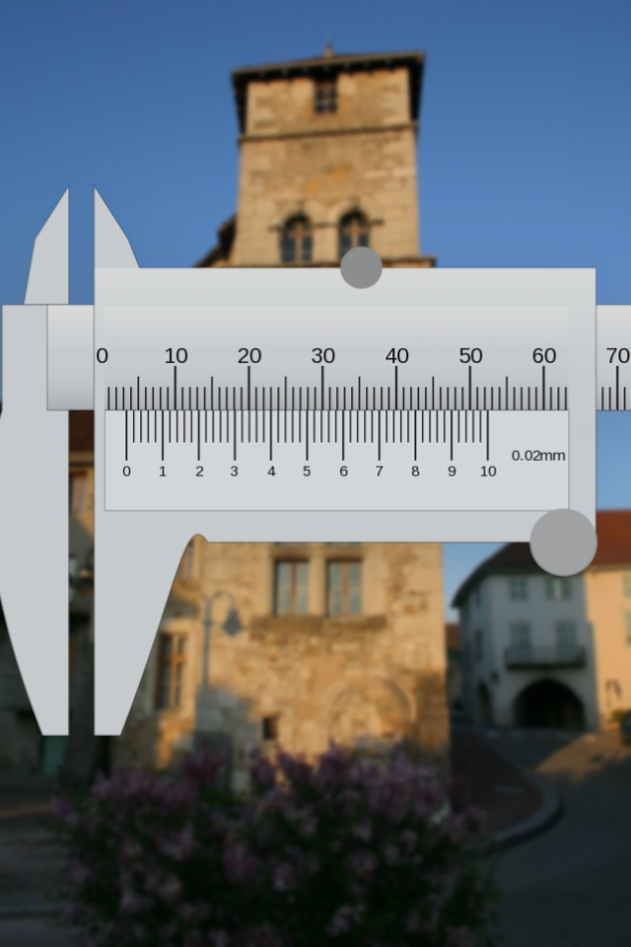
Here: 3.4 mm
